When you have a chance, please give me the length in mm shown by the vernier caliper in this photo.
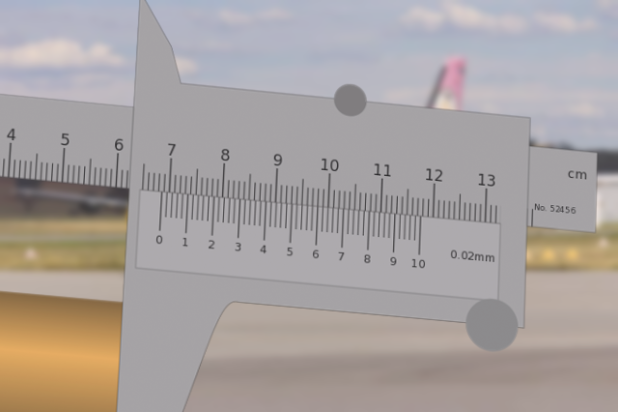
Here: 68.6 mm
